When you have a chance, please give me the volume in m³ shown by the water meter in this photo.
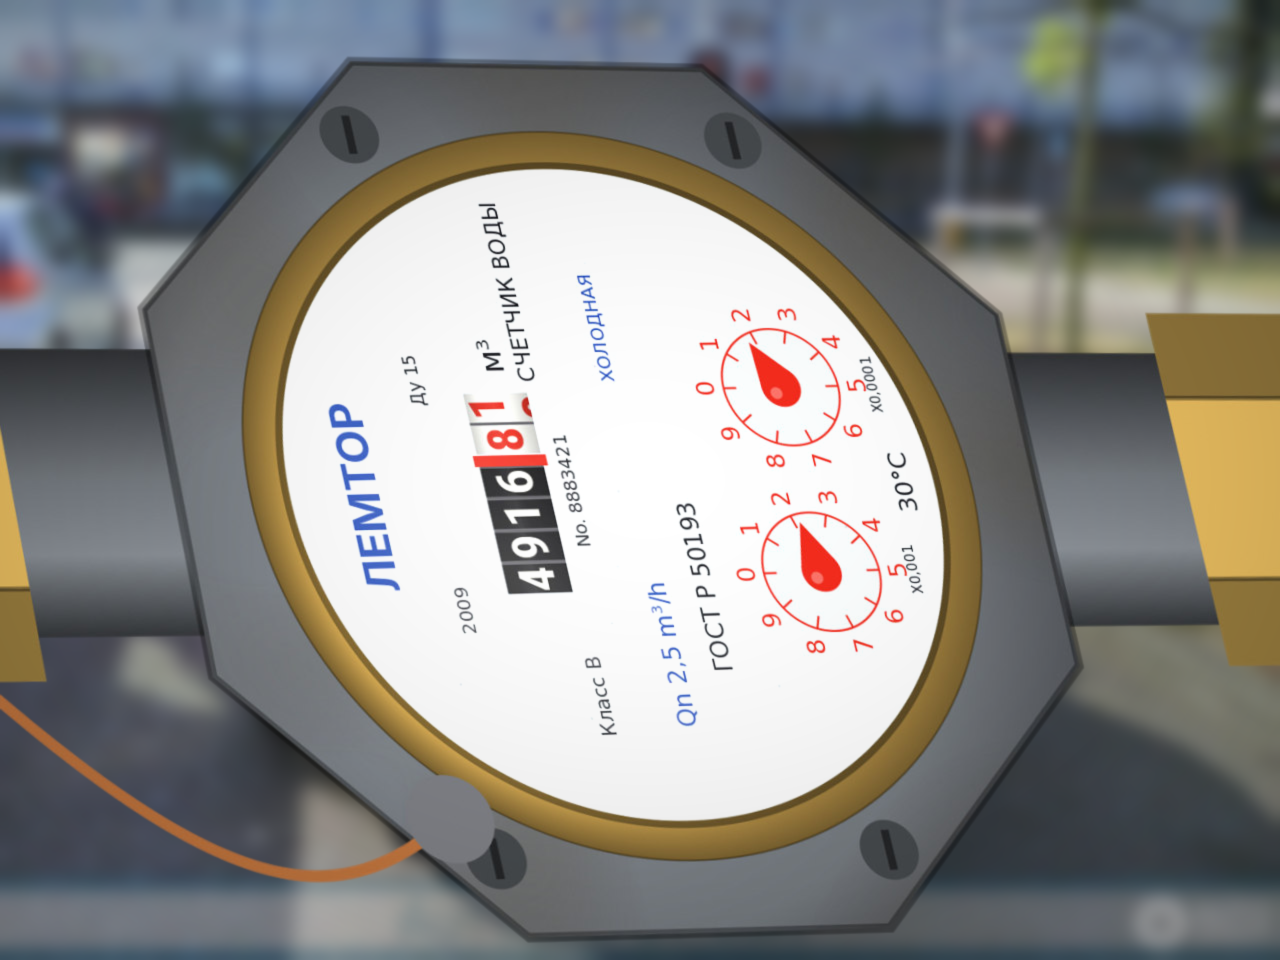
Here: 4916.8121 m³
